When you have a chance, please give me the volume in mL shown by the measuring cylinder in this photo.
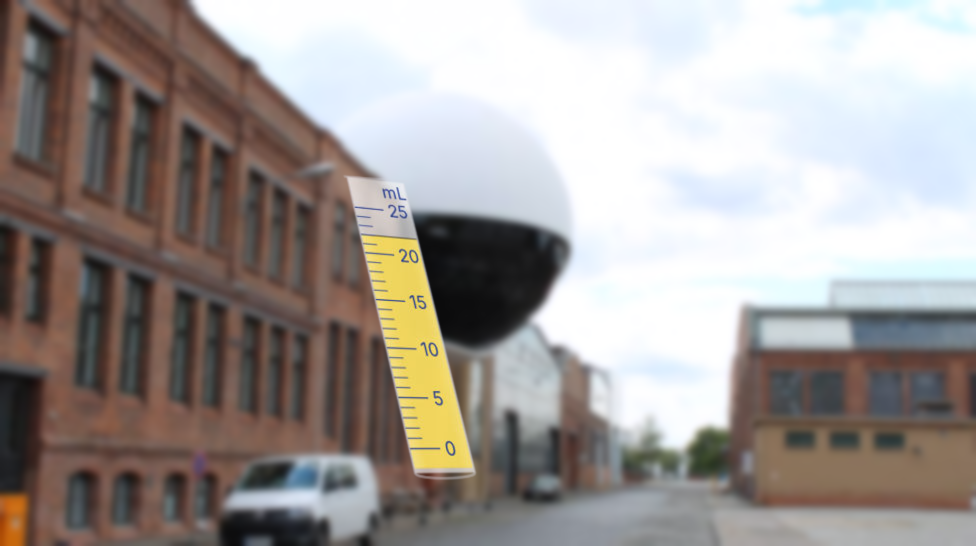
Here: 22 mL
